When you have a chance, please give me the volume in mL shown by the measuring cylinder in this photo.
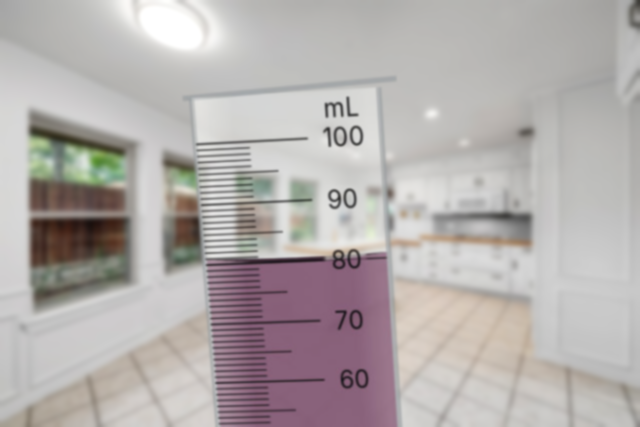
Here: 80 mL
